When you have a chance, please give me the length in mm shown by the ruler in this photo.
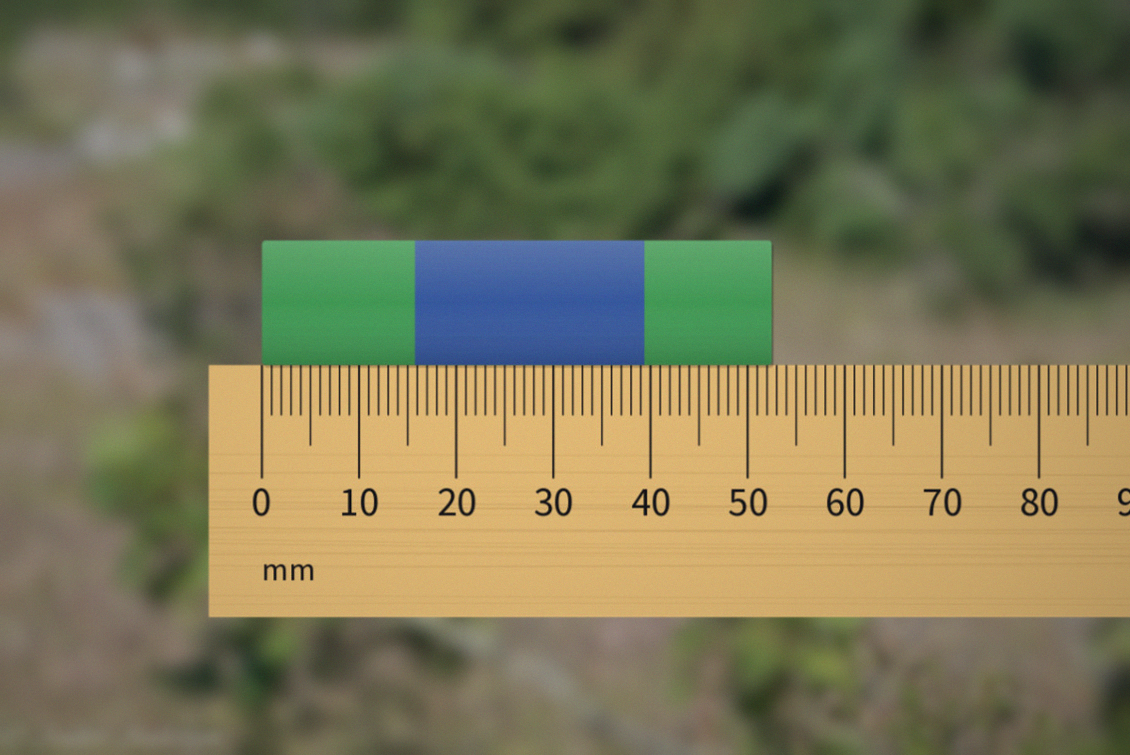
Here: 52.5 mm
